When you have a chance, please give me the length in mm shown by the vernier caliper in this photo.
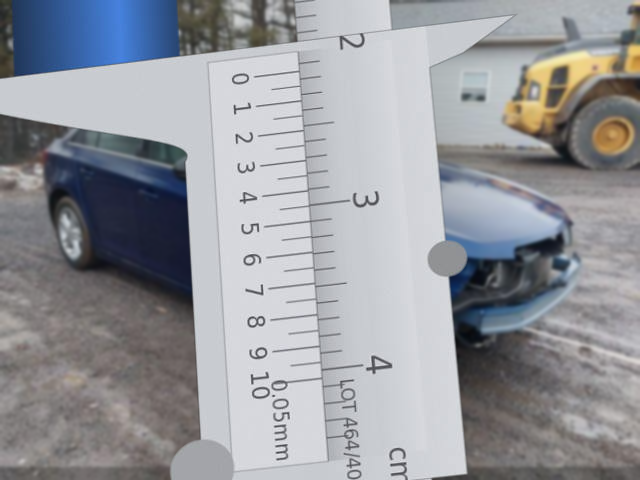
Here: 21.5 mm
